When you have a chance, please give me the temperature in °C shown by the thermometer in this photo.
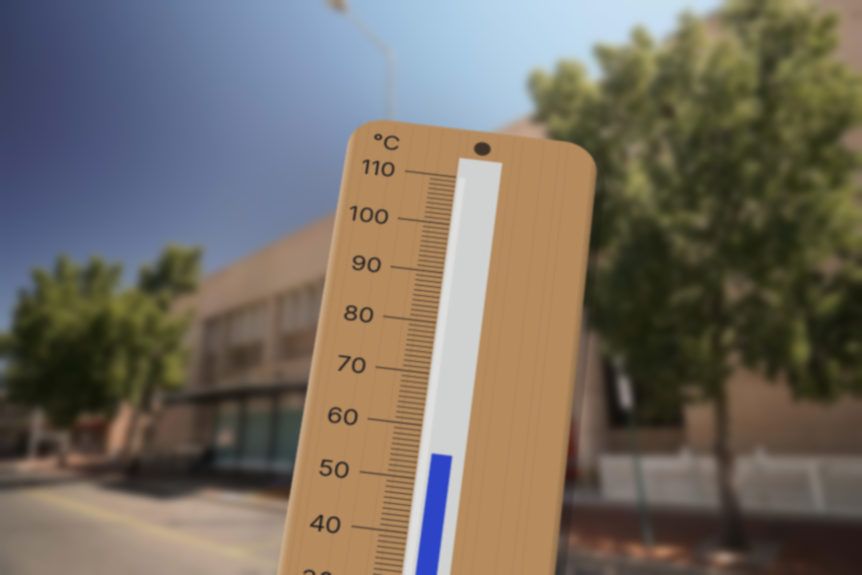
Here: 55 °C
